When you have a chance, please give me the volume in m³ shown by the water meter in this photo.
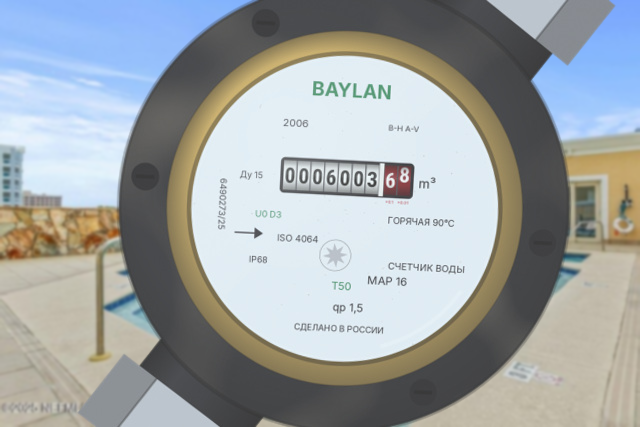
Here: 6003.68 m³
